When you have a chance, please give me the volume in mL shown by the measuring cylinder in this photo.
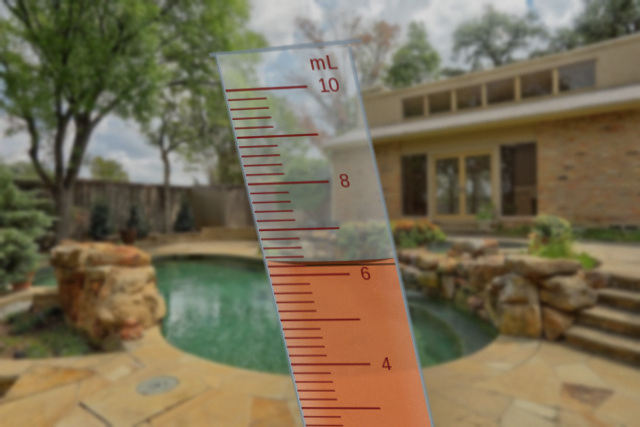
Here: 6.2 mL
